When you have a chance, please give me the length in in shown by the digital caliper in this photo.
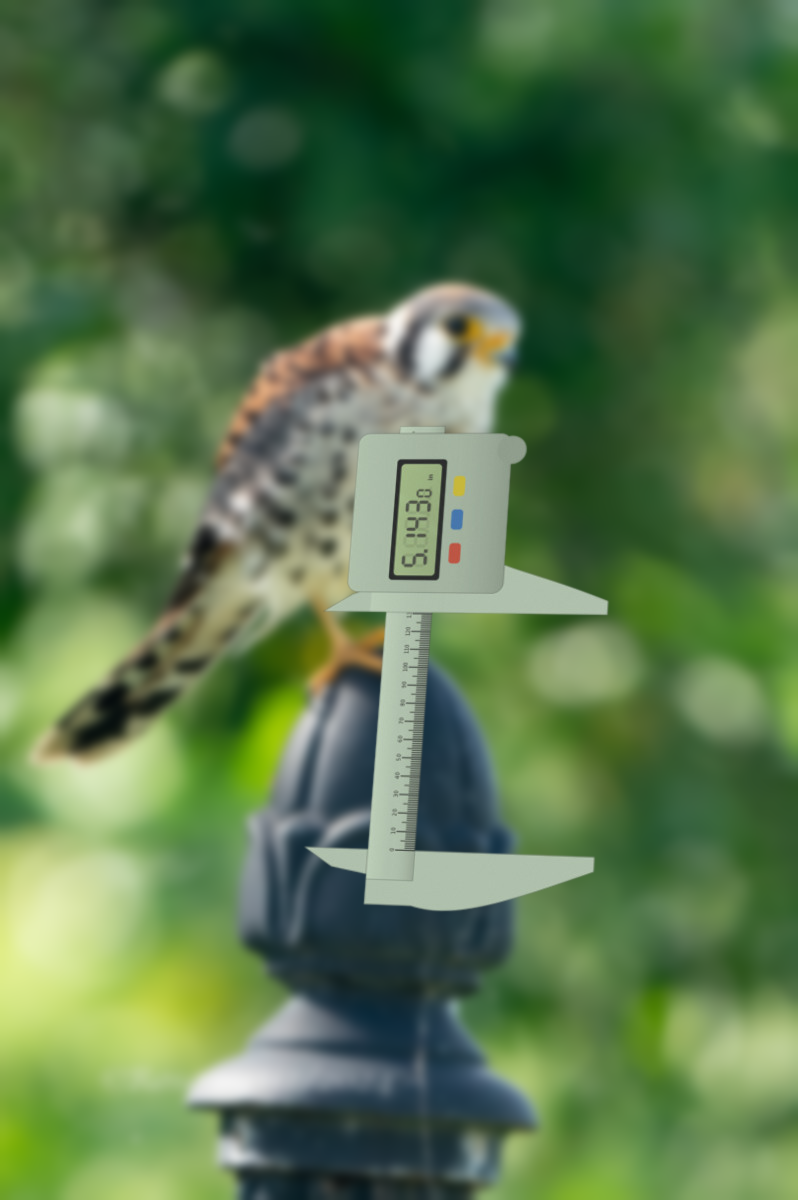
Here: 5.1430 in
